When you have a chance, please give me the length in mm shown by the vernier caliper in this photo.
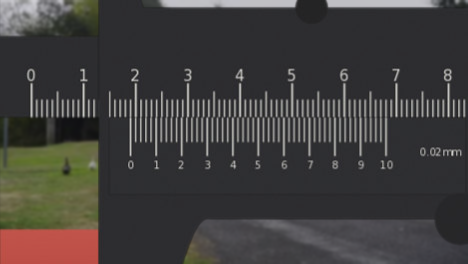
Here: 19.0 mm
